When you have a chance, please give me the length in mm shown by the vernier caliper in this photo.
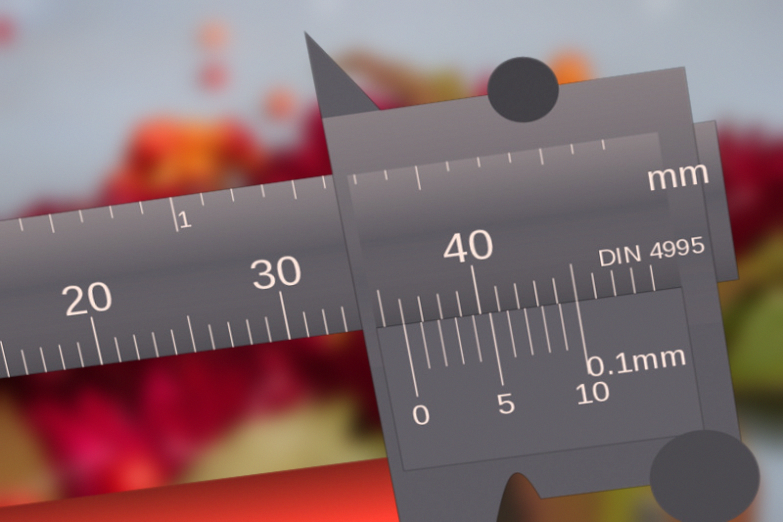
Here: 36.0 mm
